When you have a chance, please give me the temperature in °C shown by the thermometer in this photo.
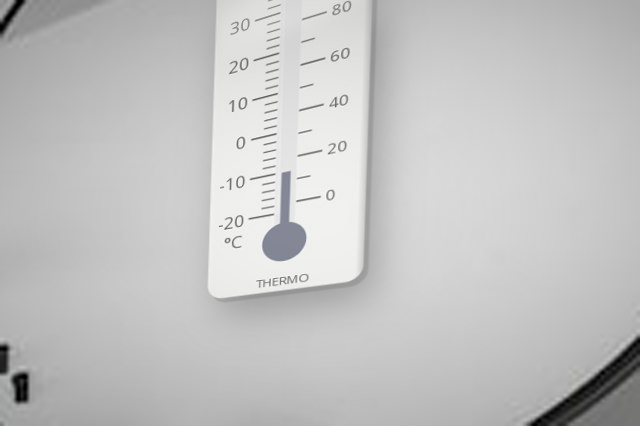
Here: -10 °C
